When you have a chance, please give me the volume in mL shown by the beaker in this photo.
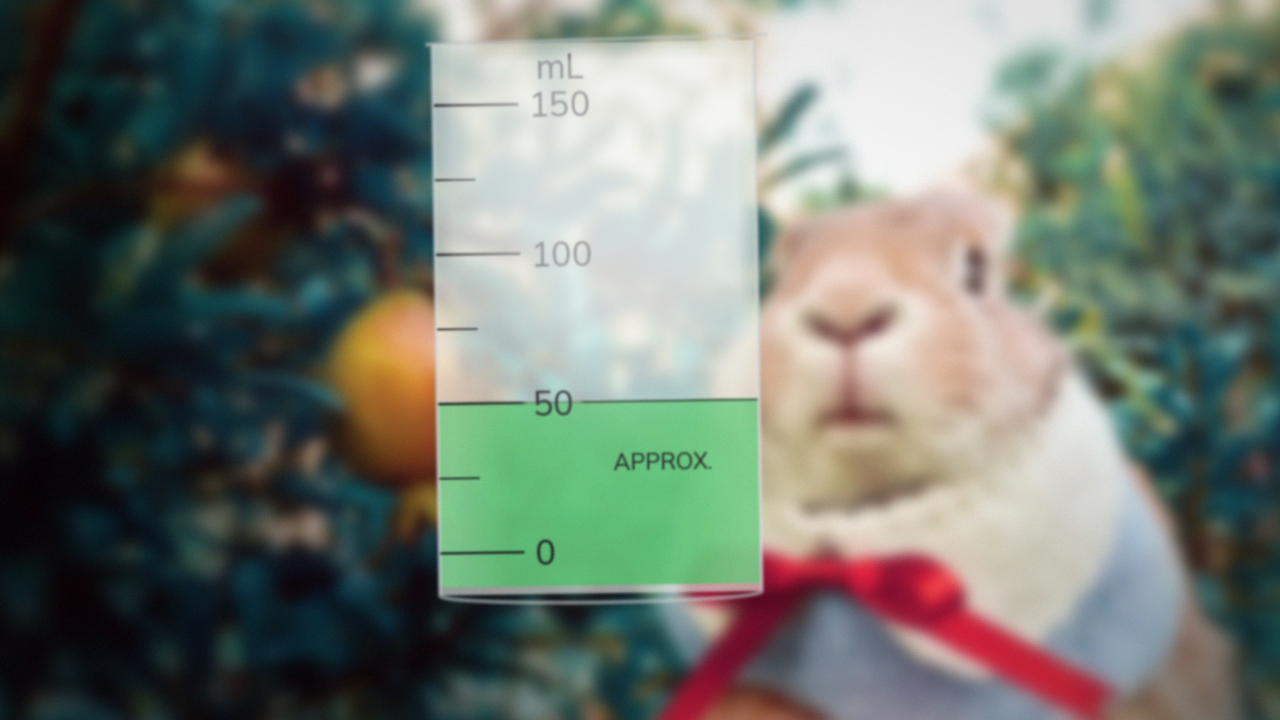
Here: 50 mL
